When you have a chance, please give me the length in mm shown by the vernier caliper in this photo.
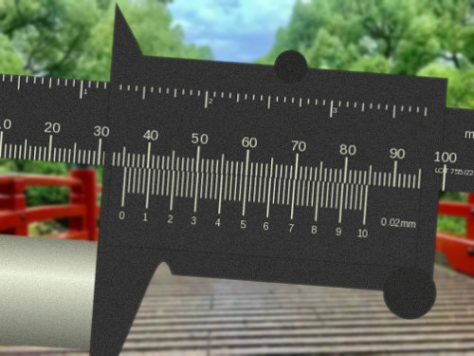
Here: 35.5 mm
